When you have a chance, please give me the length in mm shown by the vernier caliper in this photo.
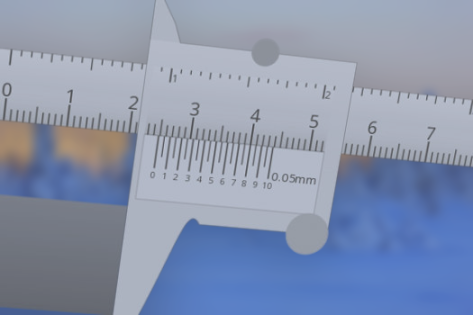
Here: 24.8 mm
